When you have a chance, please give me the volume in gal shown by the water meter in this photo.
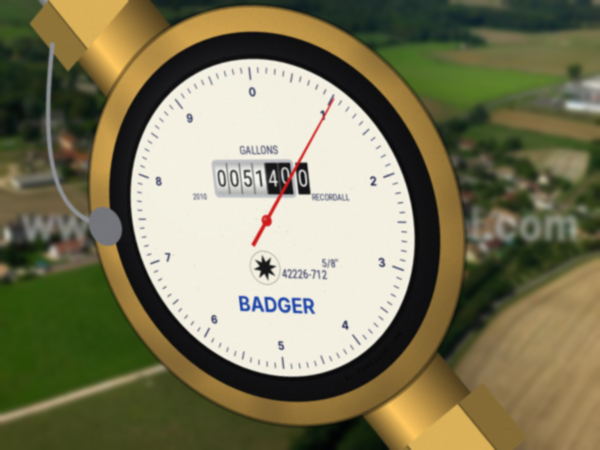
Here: 51401.0 gal
